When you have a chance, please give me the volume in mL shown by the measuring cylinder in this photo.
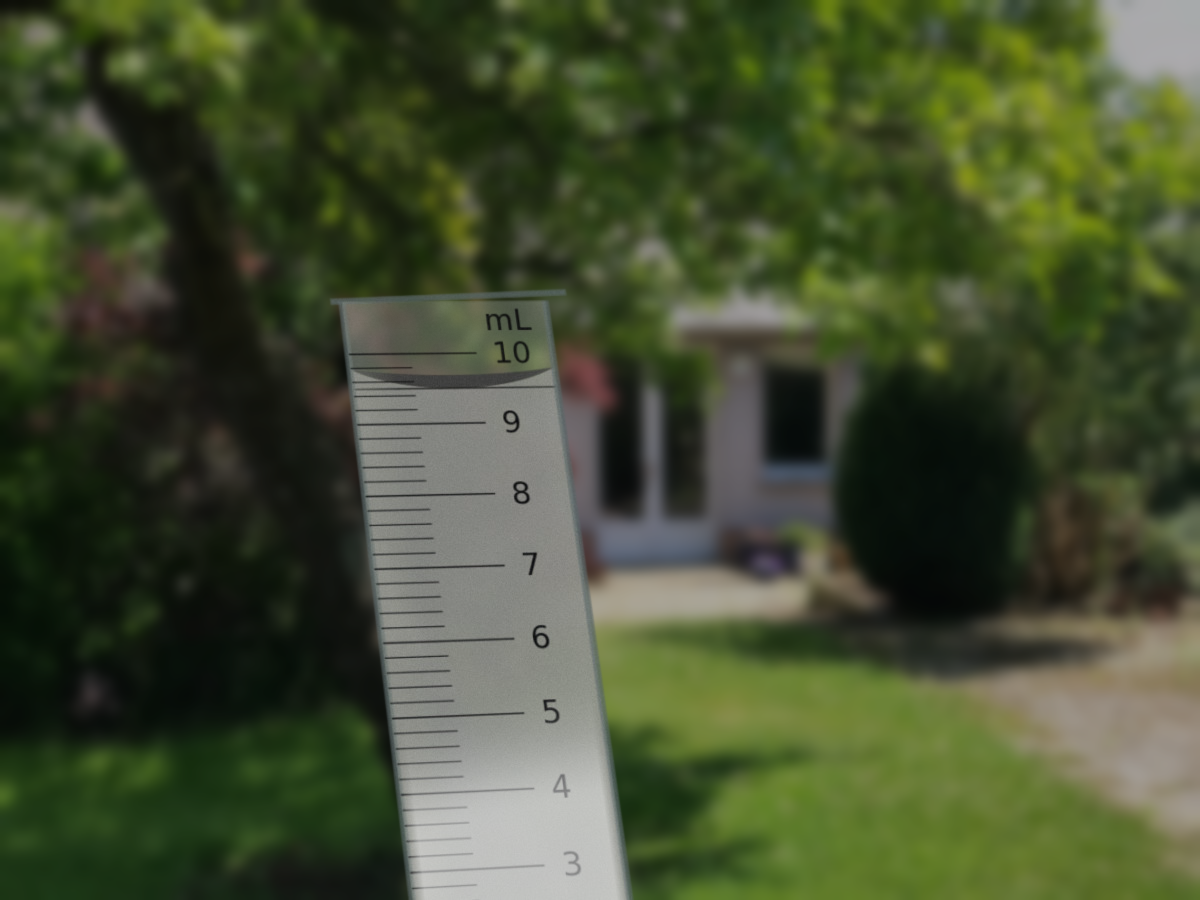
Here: 9.5 mL
